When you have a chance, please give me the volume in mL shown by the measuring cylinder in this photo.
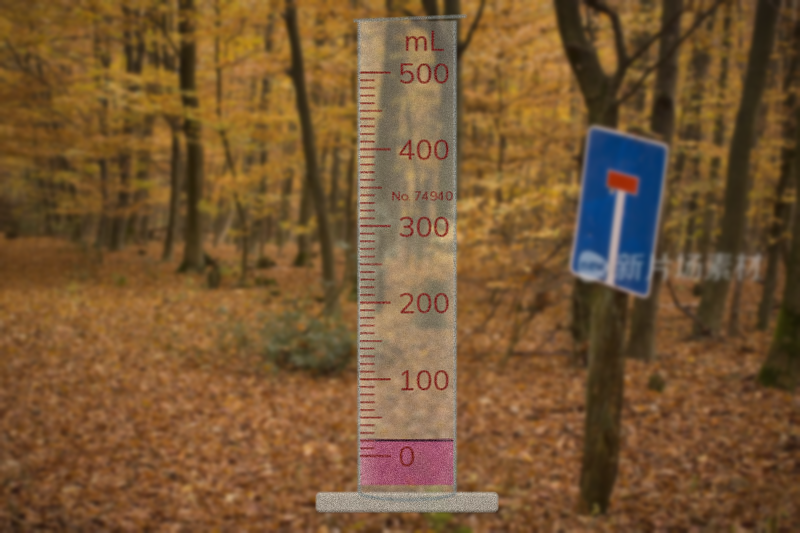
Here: 20 mL
